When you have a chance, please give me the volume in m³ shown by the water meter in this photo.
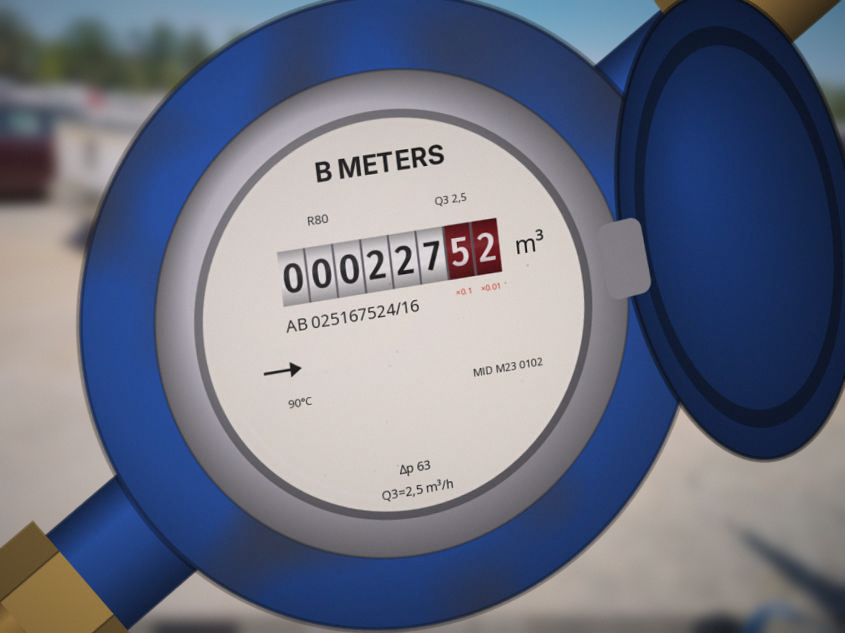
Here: 227.52 m³
